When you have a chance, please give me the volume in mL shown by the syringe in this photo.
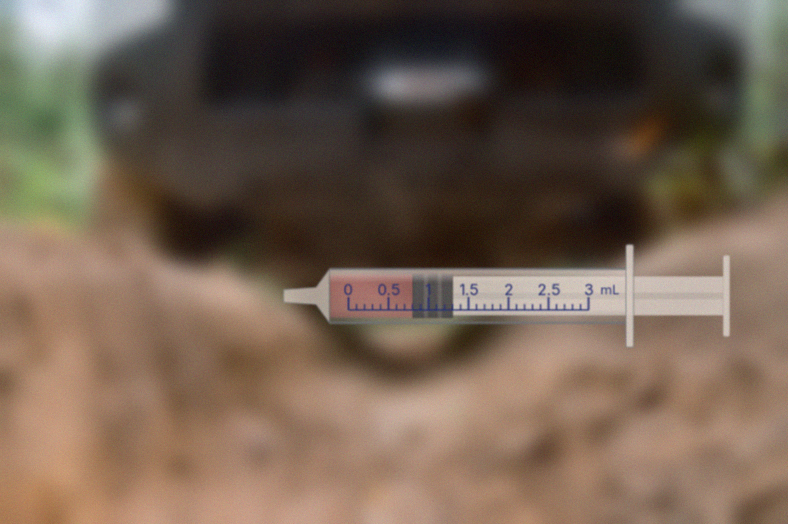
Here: 0.8 mL
